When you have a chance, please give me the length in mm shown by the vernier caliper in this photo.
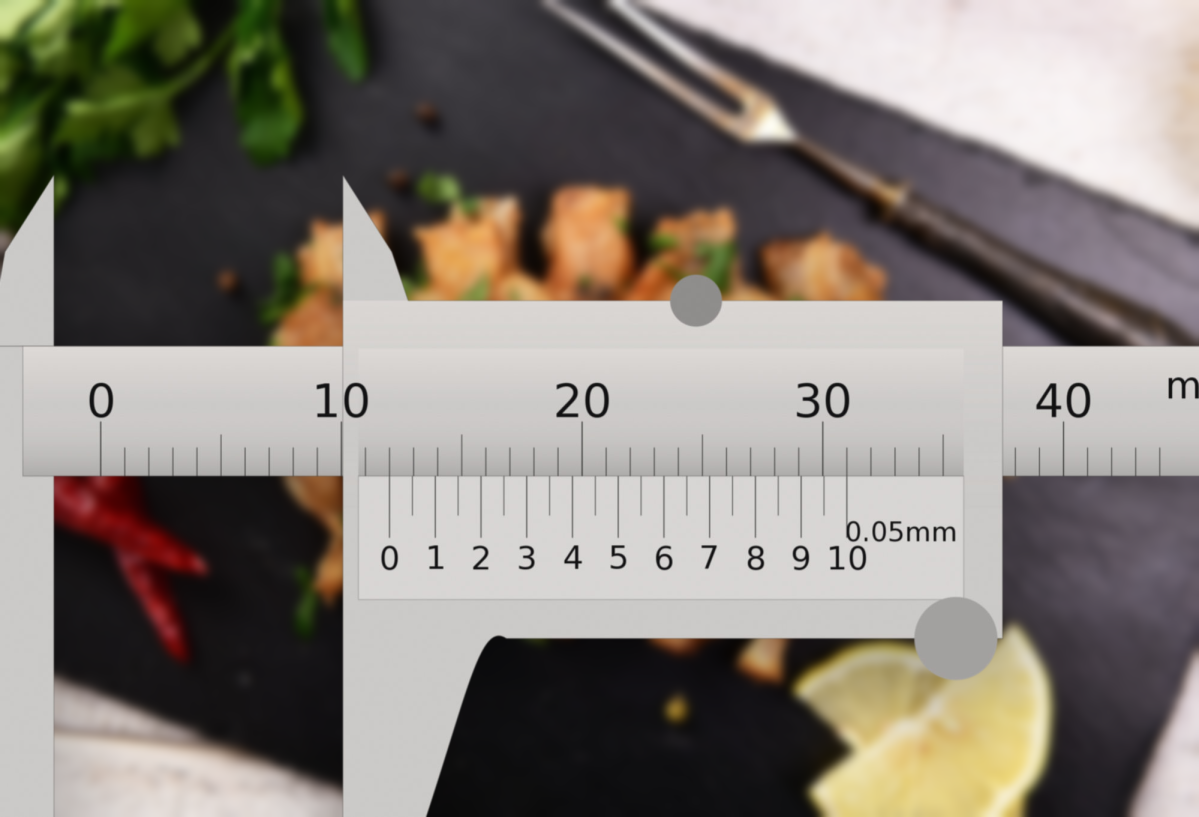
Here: 12.00 mm
